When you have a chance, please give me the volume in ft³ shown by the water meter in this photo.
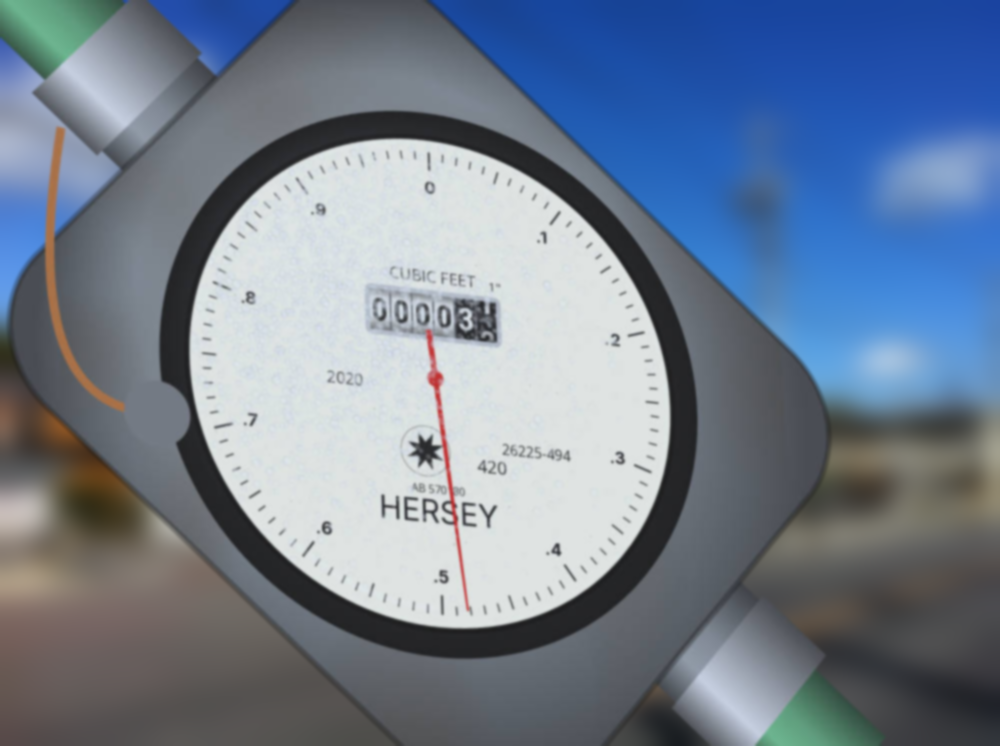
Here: 31.48 ft³
